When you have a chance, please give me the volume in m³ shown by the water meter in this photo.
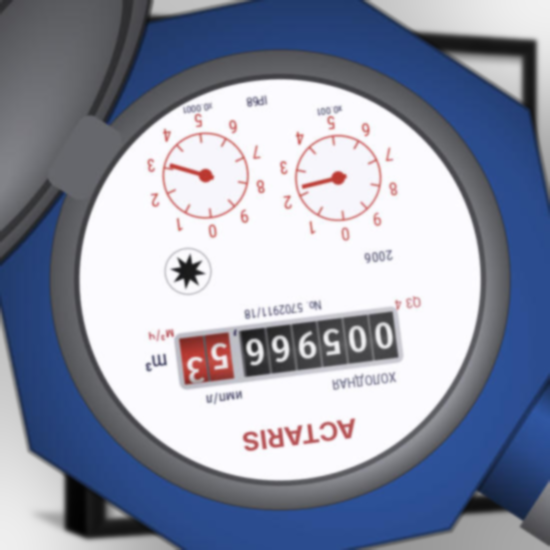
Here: 5966.5323 m³
